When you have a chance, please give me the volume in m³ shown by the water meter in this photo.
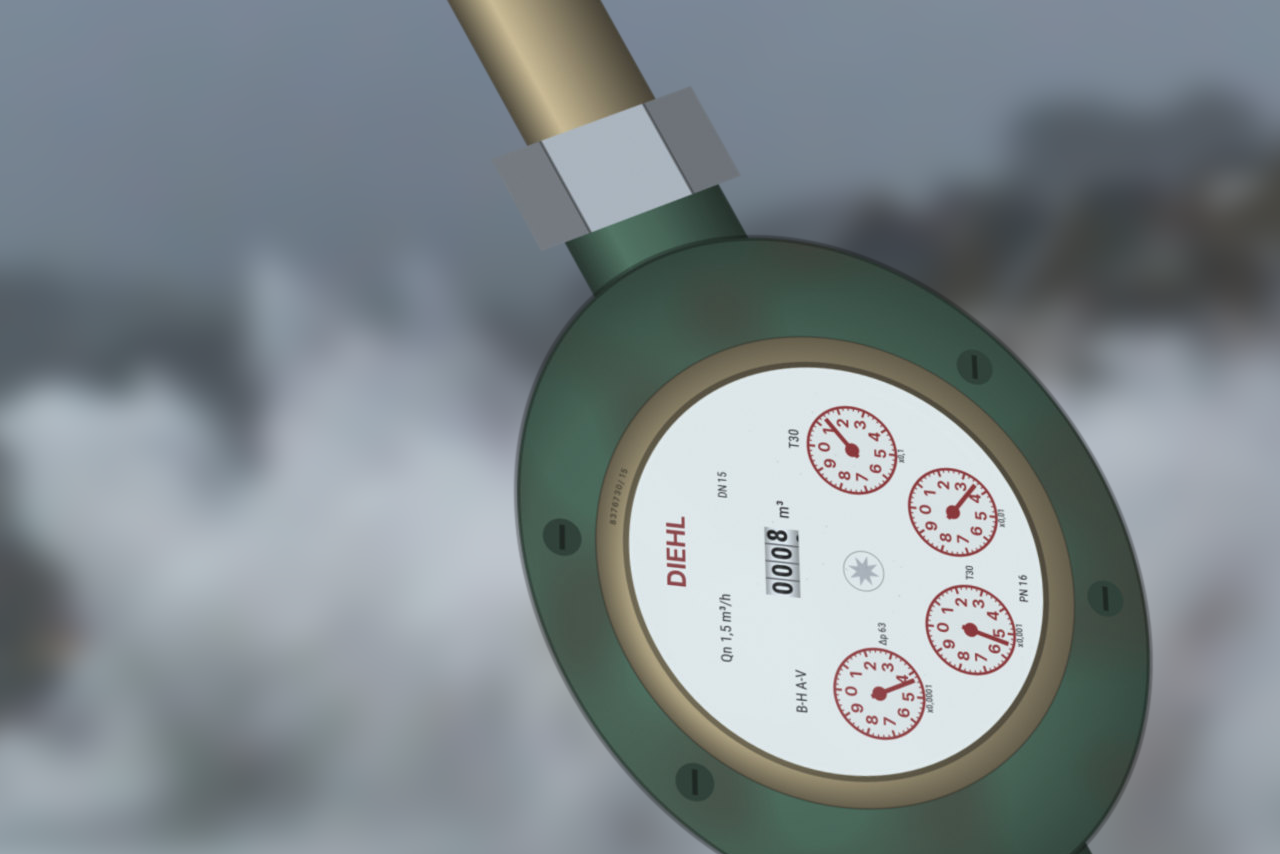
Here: 8.1354 m³
